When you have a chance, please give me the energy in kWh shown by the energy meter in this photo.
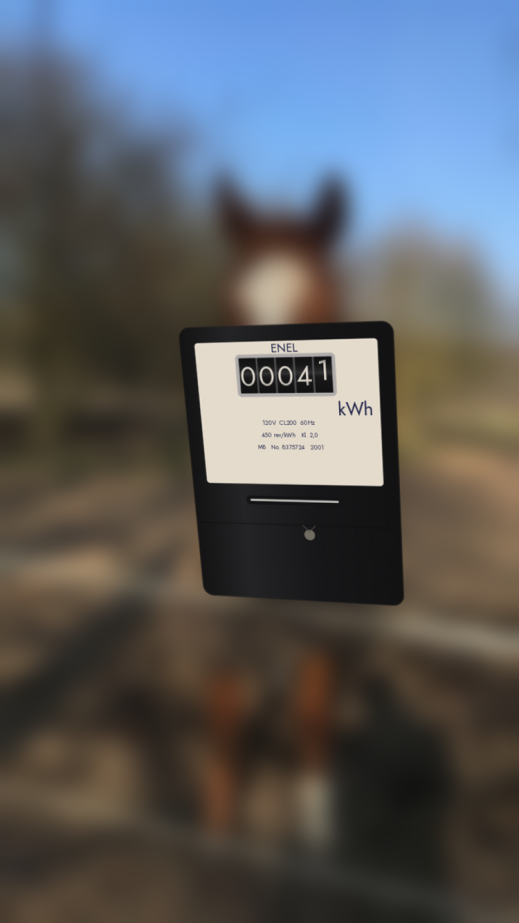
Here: 41 kWh
